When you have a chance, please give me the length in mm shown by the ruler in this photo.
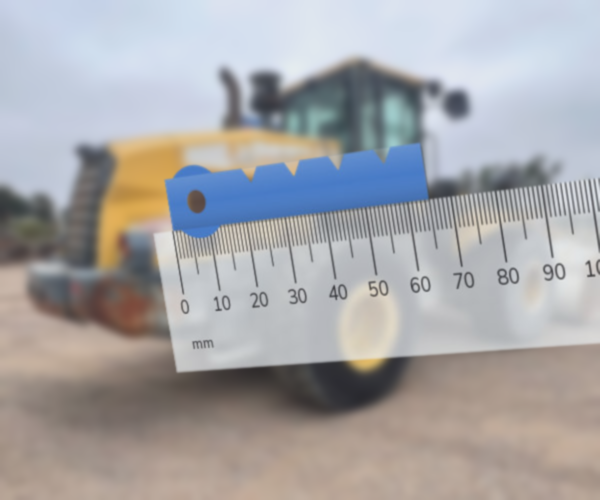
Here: 65 mm
